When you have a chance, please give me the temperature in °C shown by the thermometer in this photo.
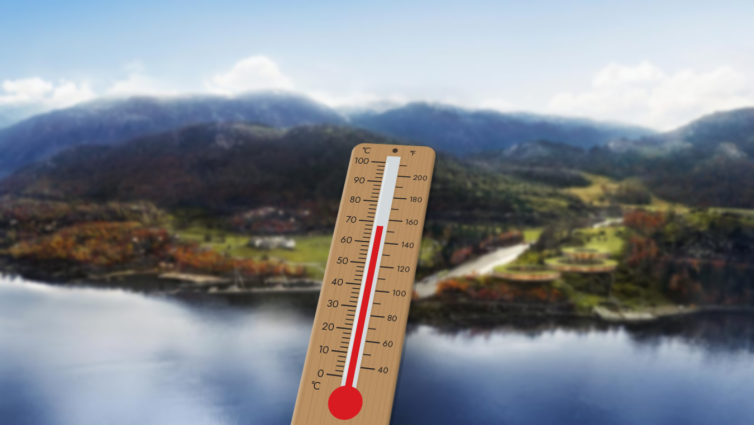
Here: 68 °C
